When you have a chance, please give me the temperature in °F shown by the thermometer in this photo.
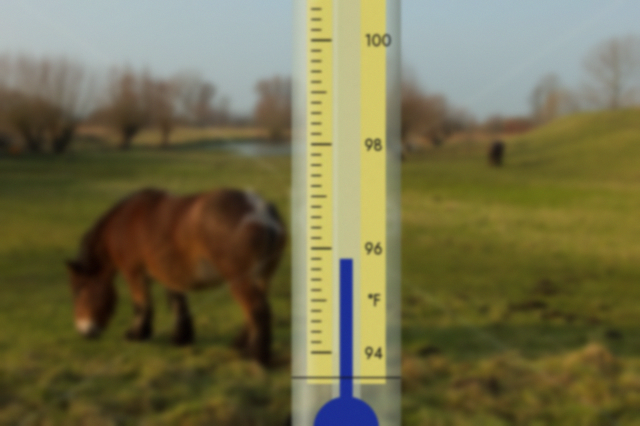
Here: 95.8 °F
